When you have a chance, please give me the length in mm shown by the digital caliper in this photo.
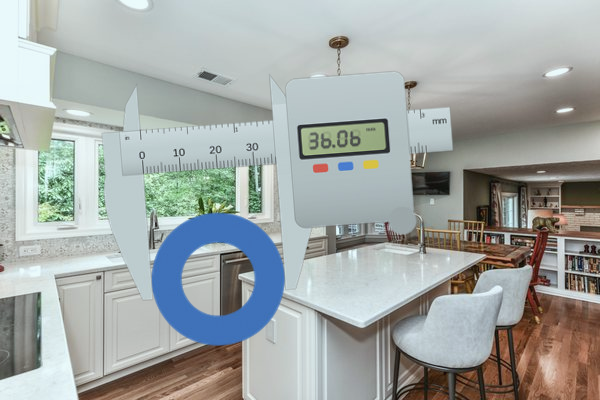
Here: 36.06 mm
